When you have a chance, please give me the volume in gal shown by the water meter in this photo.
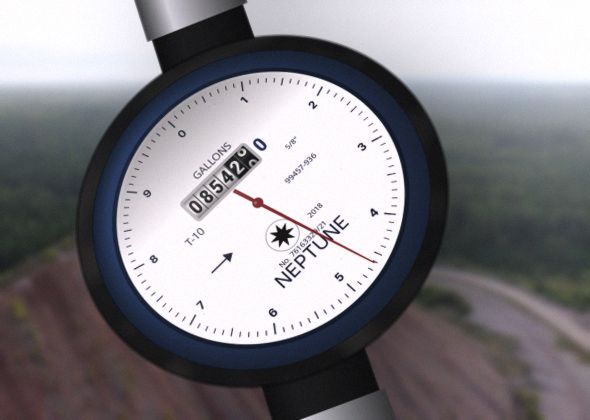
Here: 854284.6 gal
